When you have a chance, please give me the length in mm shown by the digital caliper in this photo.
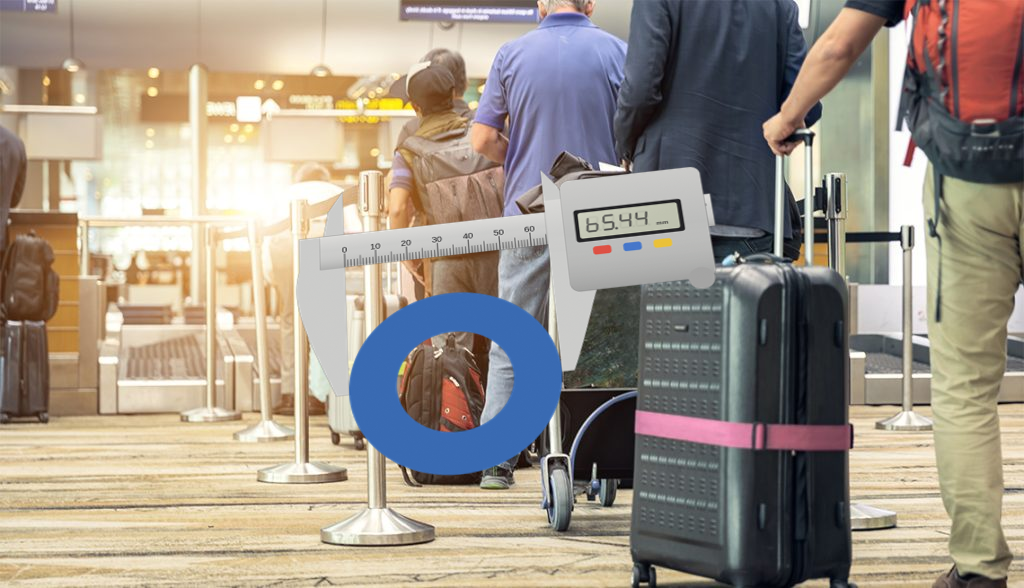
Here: 65.44 mm
